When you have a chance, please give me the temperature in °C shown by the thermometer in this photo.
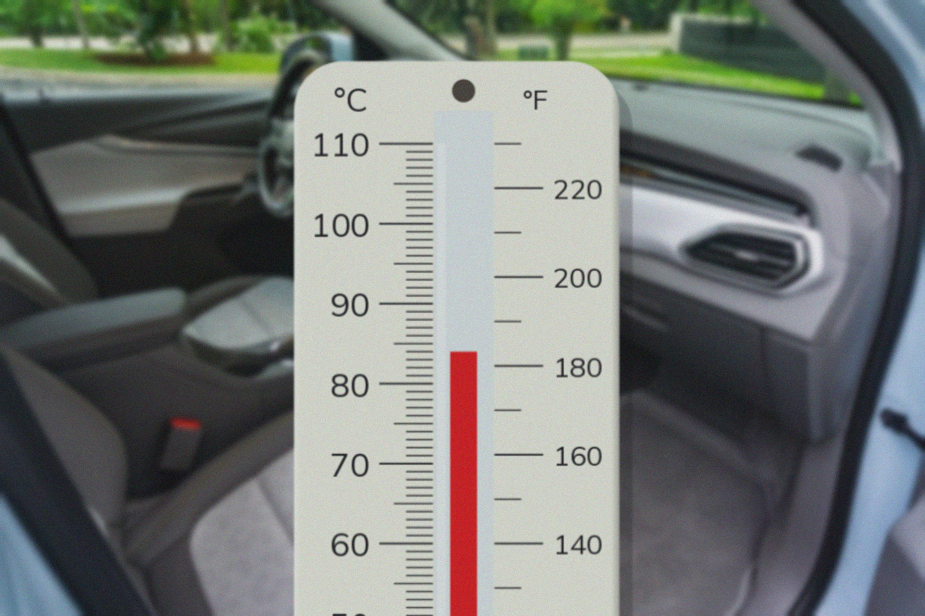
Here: 84 °C
